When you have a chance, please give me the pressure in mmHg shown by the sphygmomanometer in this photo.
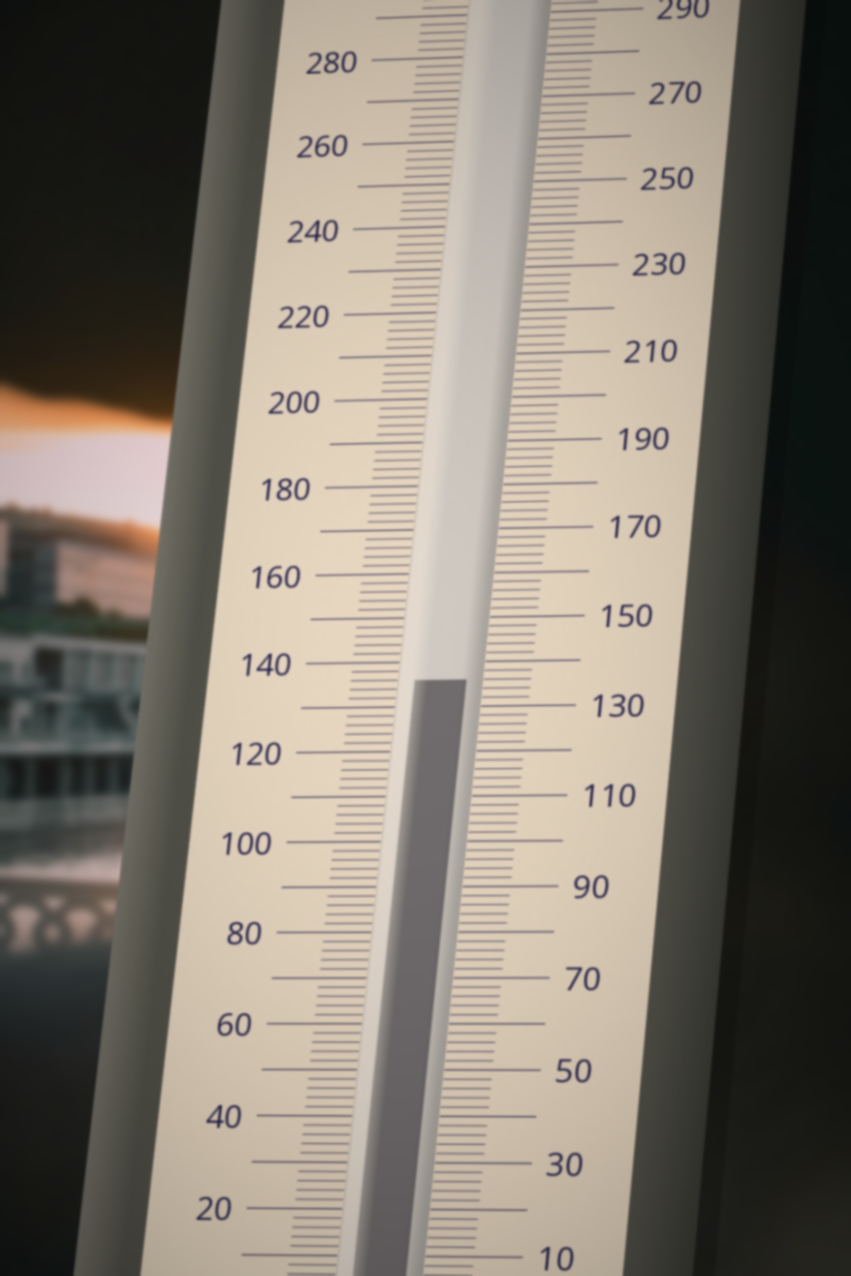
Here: 136 mmHg
